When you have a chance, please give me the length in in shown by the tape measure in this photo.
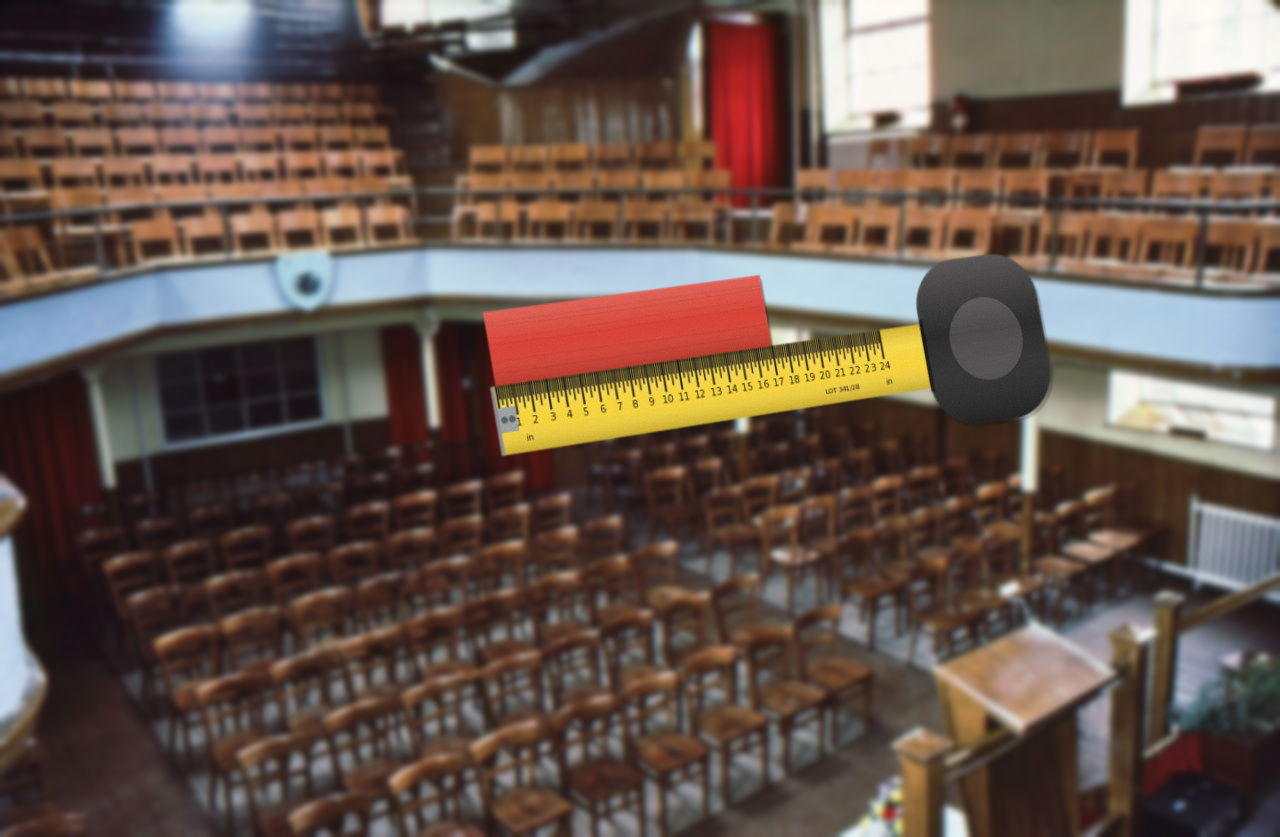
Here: 17 in
